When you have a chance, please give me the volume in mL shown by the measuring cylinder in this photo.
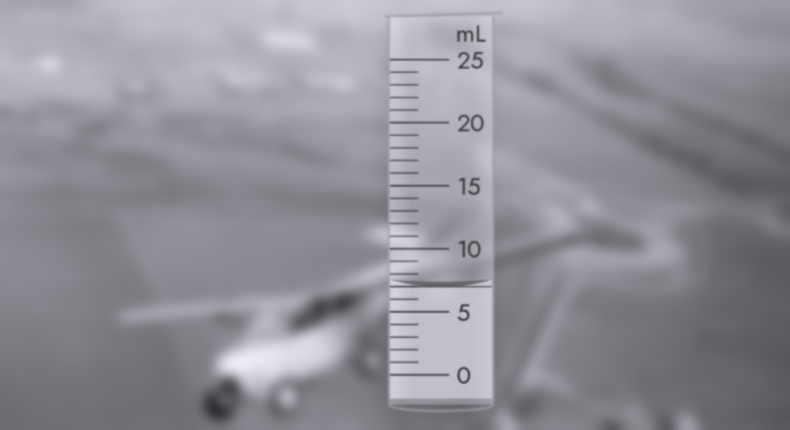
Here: 7 mL
